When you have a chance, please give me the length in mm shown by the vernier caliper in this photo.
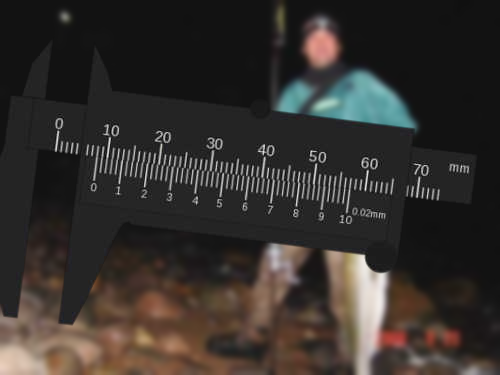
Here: 8.0 mm
